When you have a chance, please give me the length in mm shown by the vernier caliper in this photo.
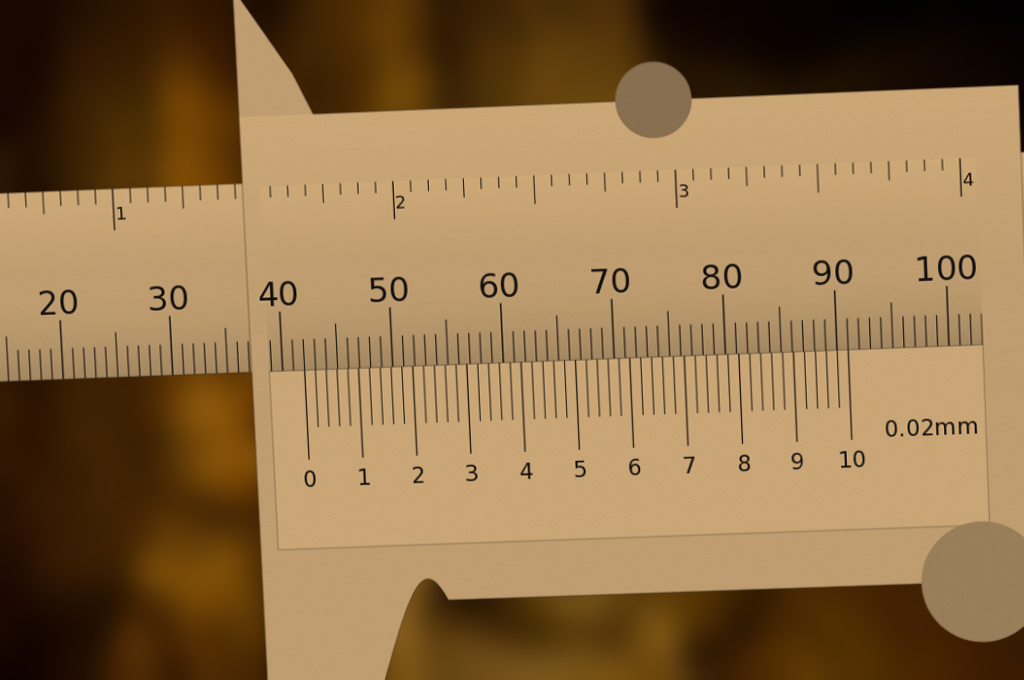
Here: 42.0 mm
